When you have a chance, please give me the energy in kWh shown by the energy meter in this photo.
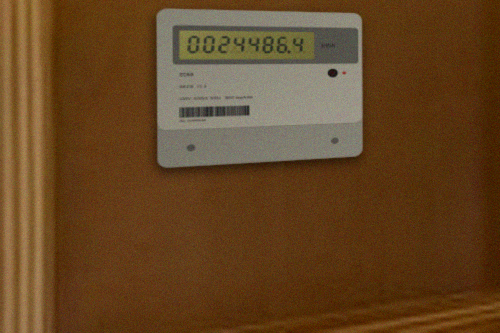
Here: 24486.4 kWh
